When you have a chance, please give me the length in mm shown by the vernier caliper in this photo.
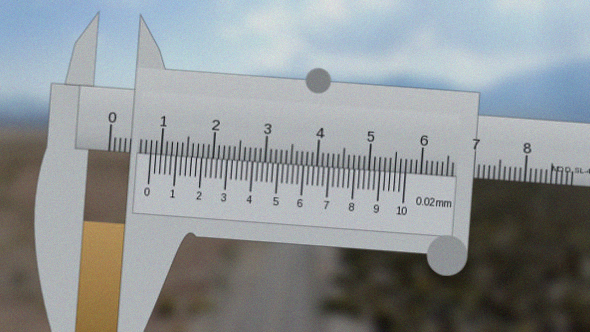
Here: 8.0 mm
